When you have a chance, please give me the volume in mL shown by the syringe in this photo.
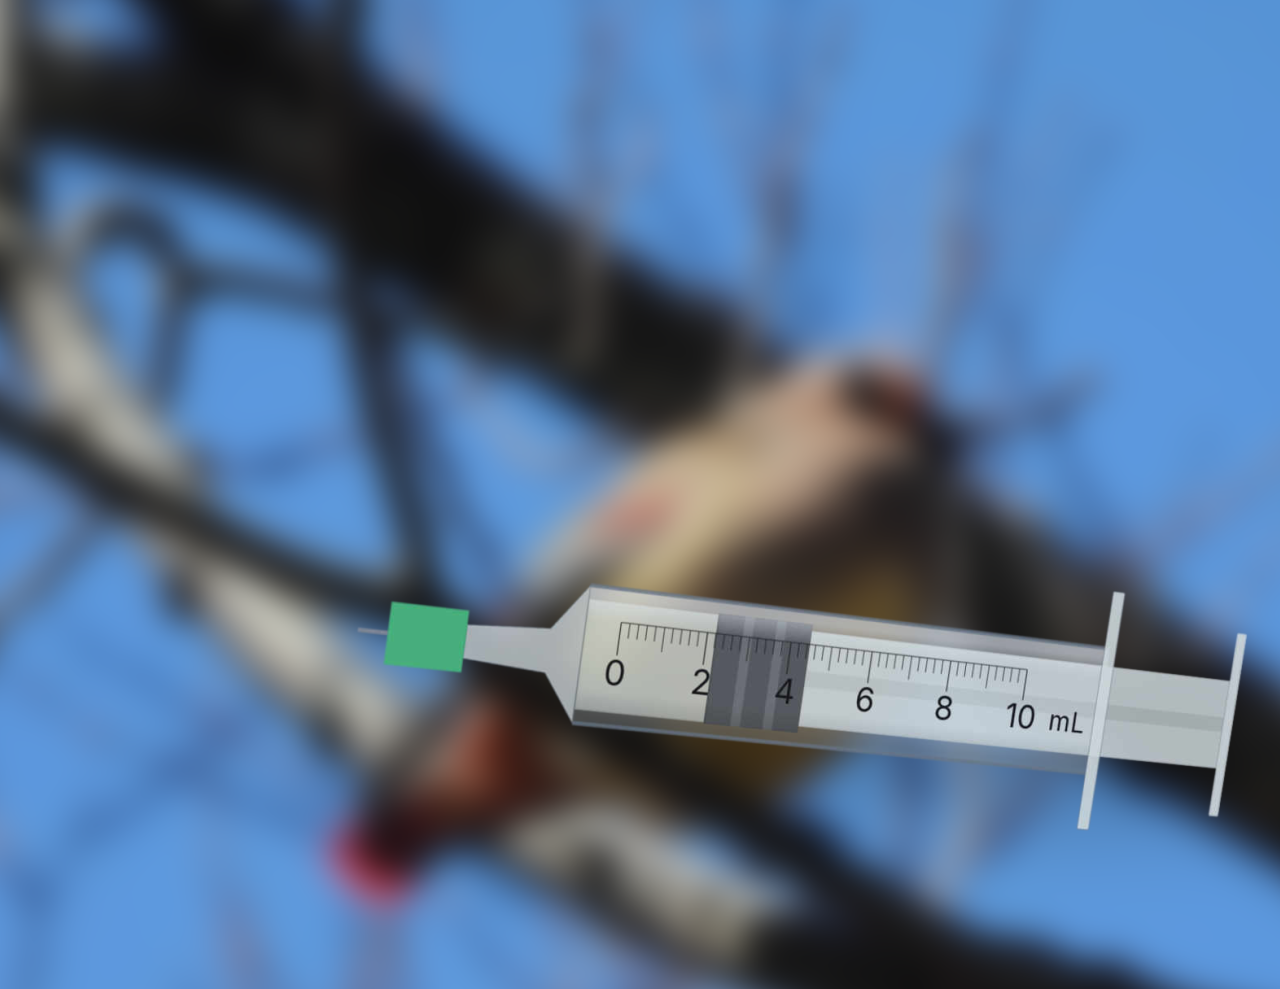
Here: 2.2 mL
